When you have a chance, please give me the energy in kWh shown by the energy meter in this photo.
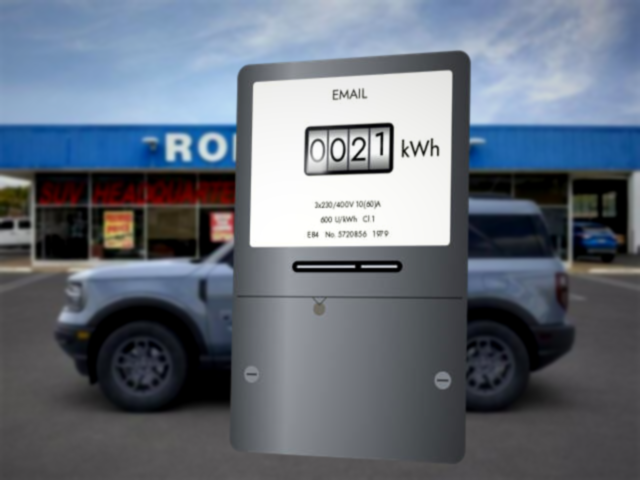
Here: 21 kWh
